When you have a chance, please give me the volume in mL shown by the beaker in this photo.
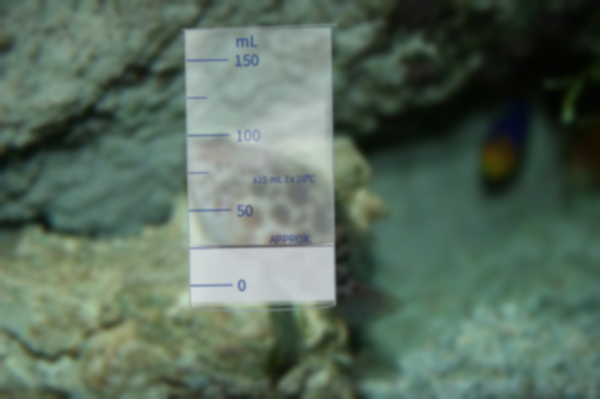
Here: 25 mL
